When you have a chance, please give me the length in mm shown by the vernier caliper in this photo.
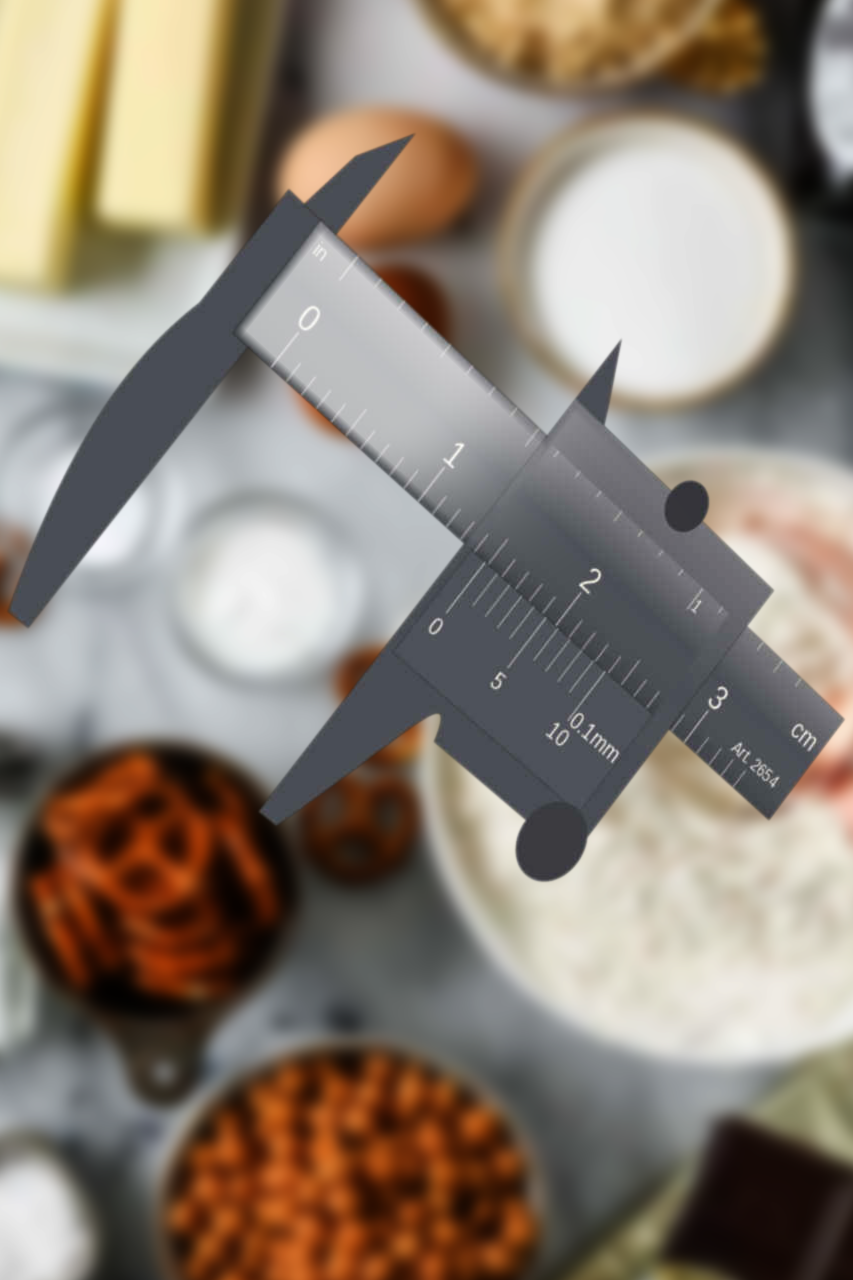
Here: 14.8 mm
